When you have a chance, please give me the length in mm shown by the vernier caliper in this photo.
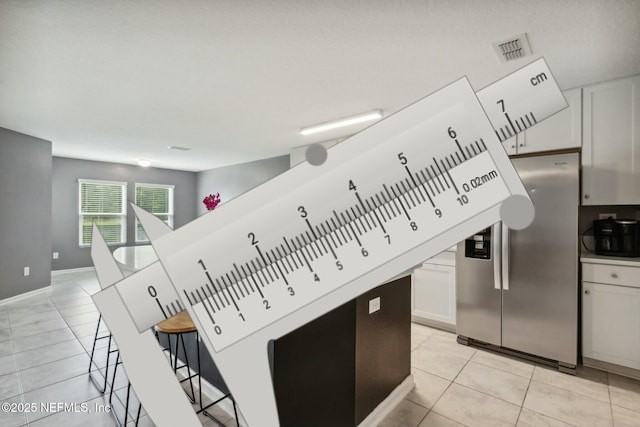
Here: 7.0 mm
